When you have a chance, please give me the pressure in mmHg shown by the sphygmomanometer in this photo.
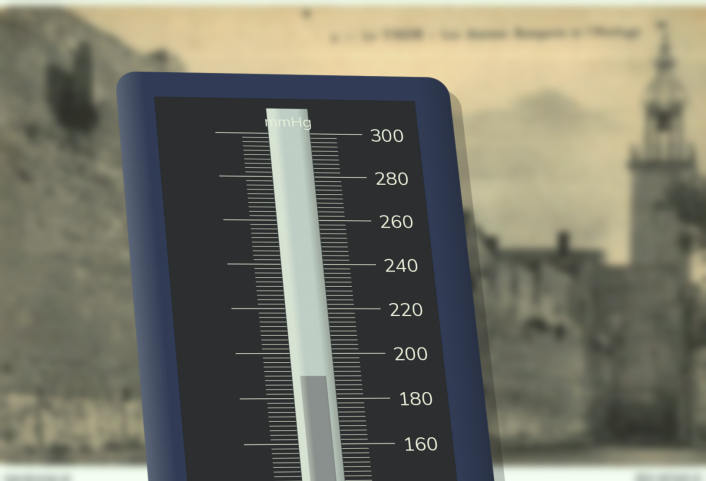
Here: 190 mmHg
